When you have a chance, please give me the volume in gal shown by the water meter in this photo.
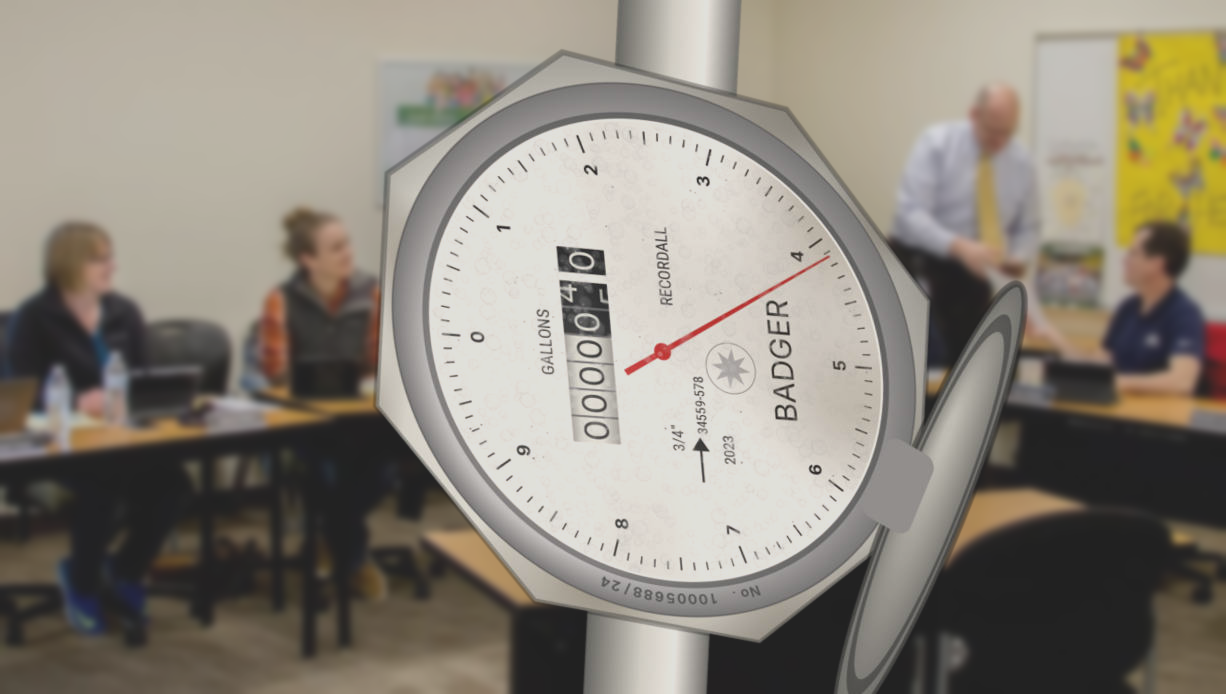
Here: 44.1 gal
